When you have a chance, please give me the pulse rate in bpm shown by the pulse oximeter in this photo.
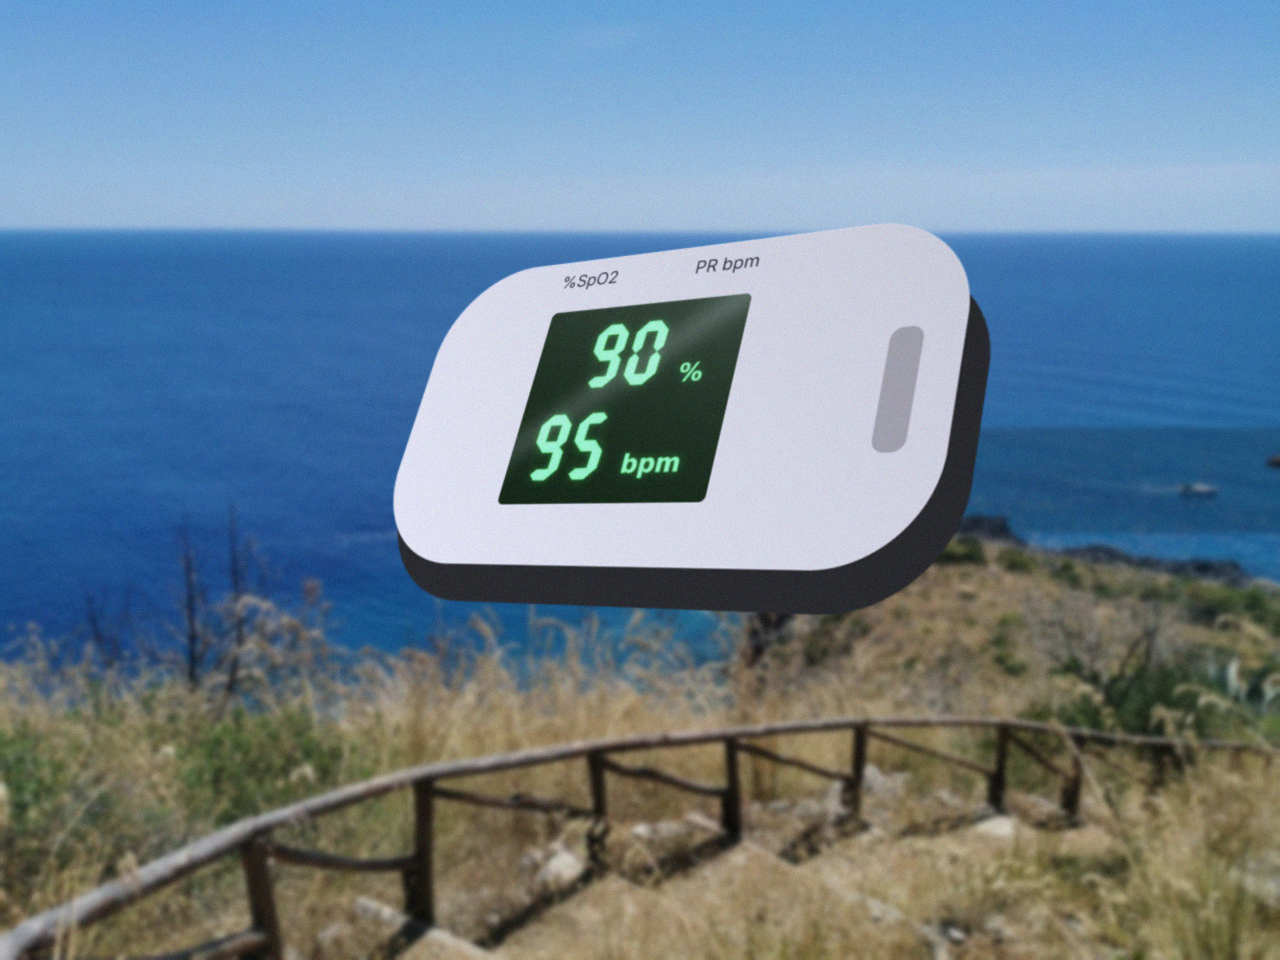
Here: 95 bpm
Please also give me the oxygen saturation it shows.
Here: 90 %
